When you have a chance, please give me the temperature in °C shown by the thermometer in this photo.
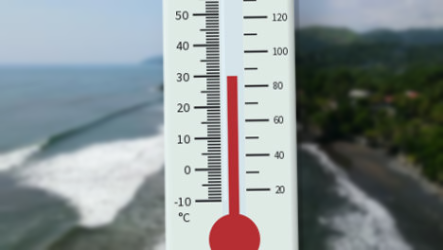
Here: 30 °C
